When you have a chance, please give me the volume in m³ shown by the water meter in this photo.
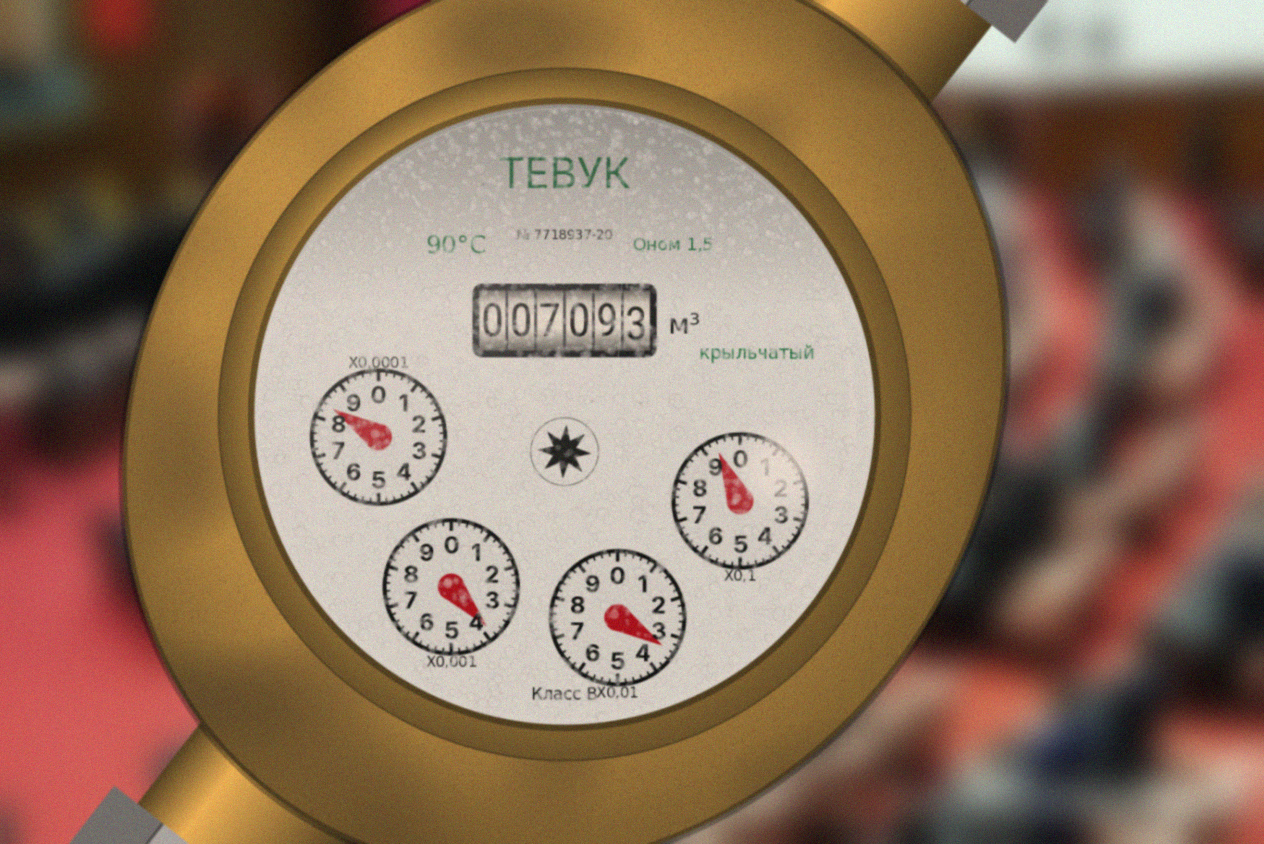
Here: 7092.9338 m³
